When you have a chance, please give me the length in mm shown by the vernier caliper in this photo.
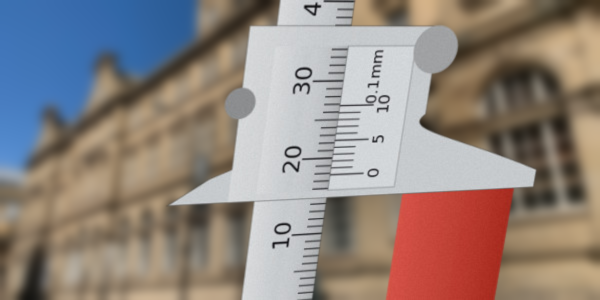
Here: 17.8 mm
